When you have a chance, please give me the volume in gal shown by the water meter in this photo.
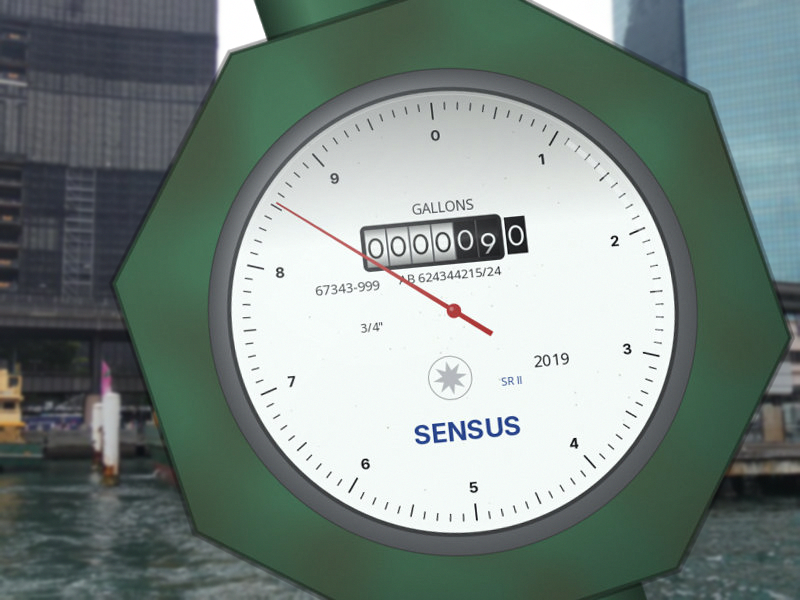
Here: 88.5 gal
